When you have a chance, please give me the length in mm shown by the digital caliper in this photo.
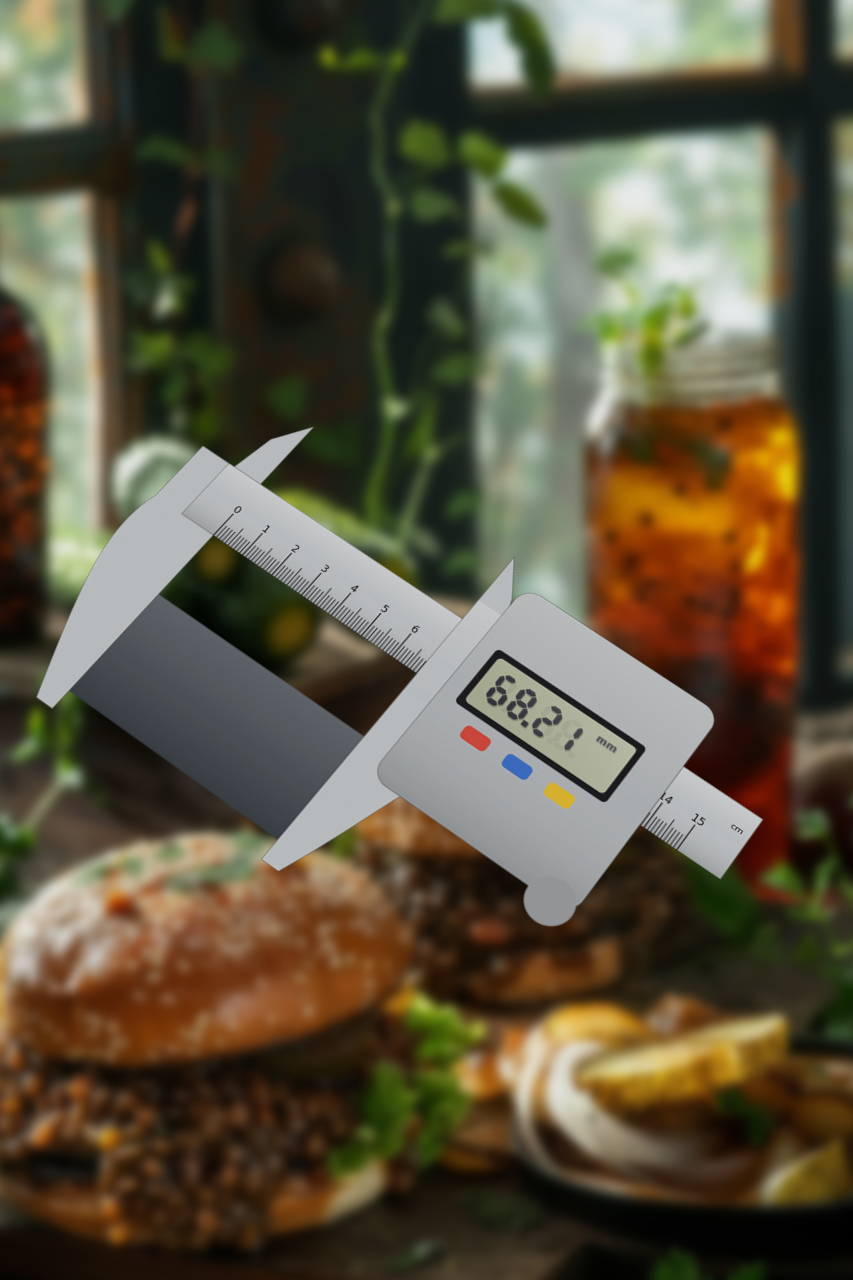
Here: 68.21 mm
